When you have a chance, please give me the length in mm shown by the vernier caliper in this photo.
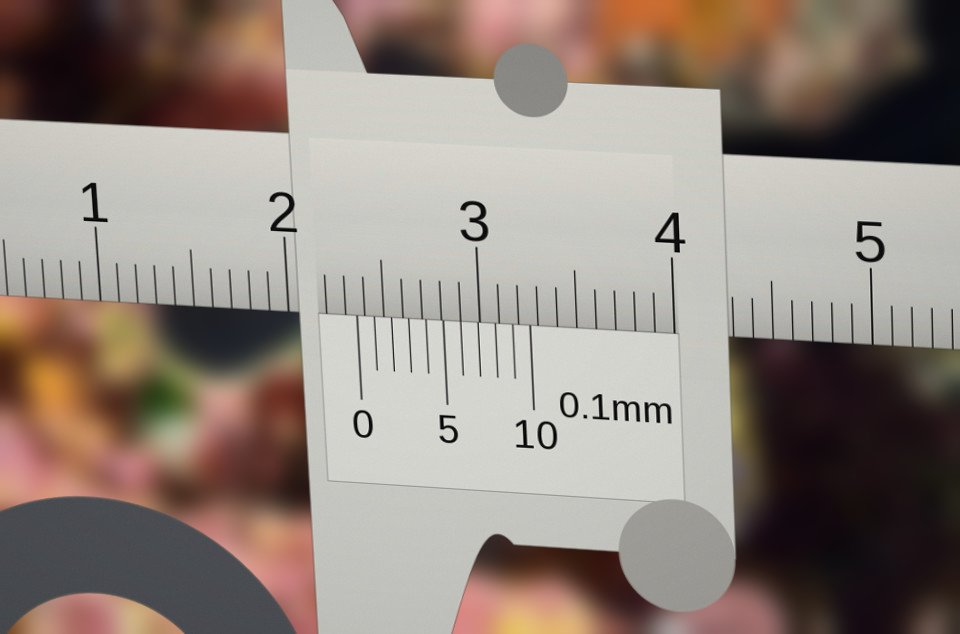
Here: 23.6 mm
